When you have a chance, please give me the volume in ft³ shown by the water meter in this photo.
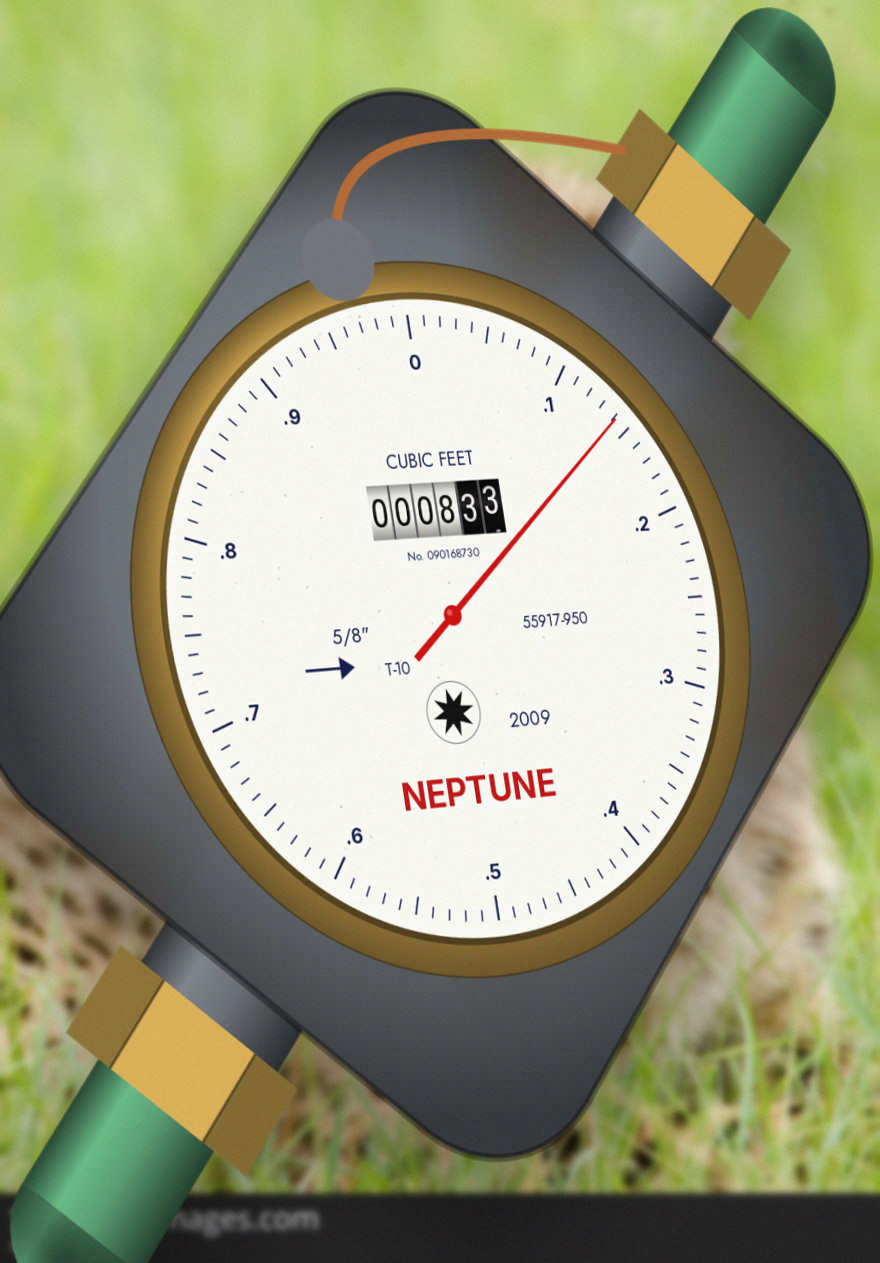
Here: 833.14 ft³
